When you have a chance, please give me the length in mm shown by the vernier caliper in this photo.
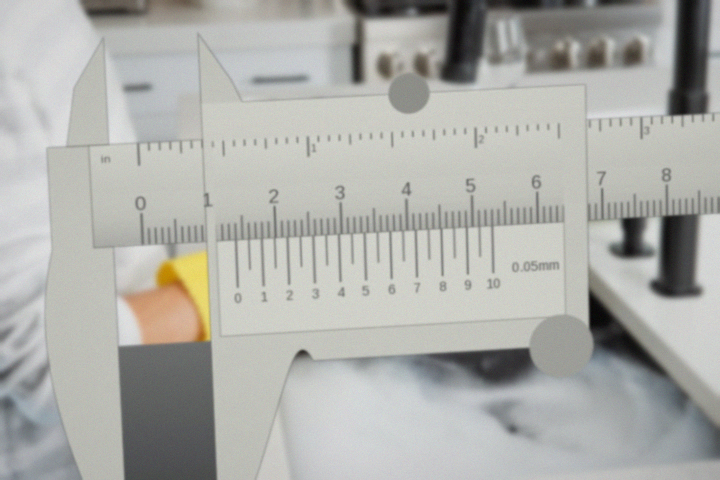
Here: 14.0 mm
